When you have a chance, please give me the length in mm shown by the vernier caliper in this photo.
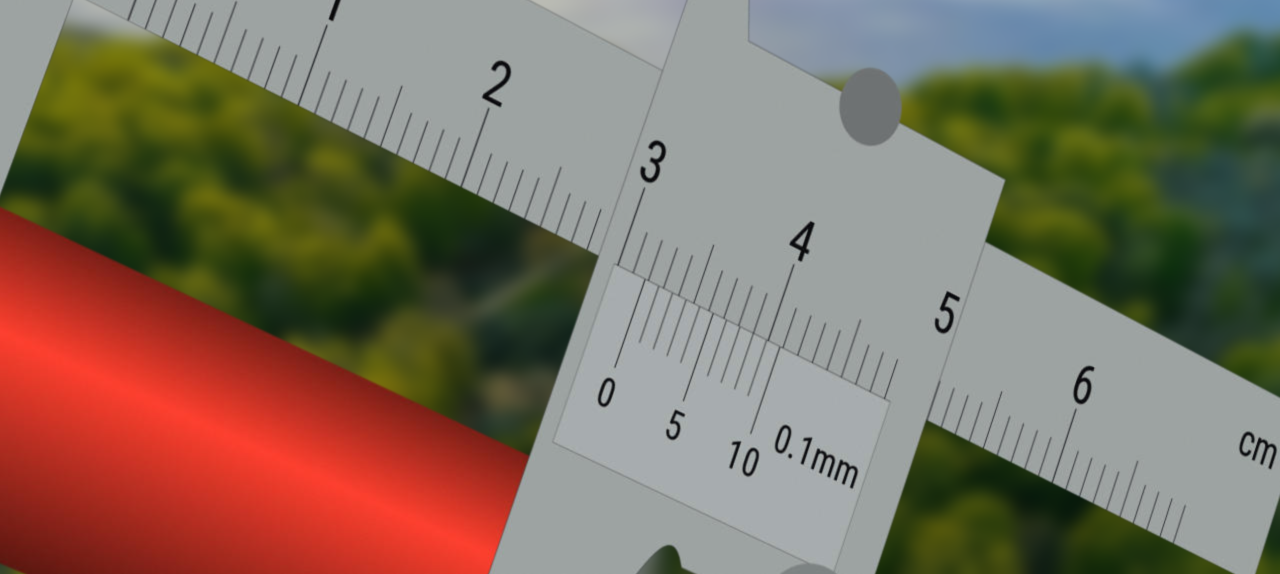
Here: 31.8 mm
